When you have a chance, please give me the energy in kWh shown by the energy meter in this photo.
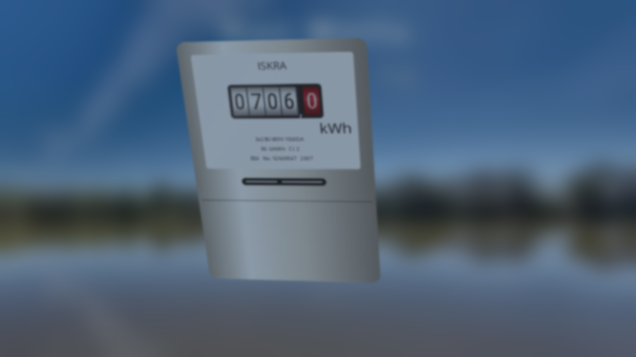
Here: 706.0 kWh
